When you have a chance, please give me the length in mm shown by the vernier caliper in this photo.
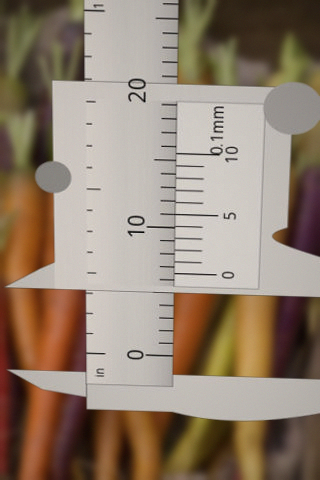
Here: 6.5 mm
